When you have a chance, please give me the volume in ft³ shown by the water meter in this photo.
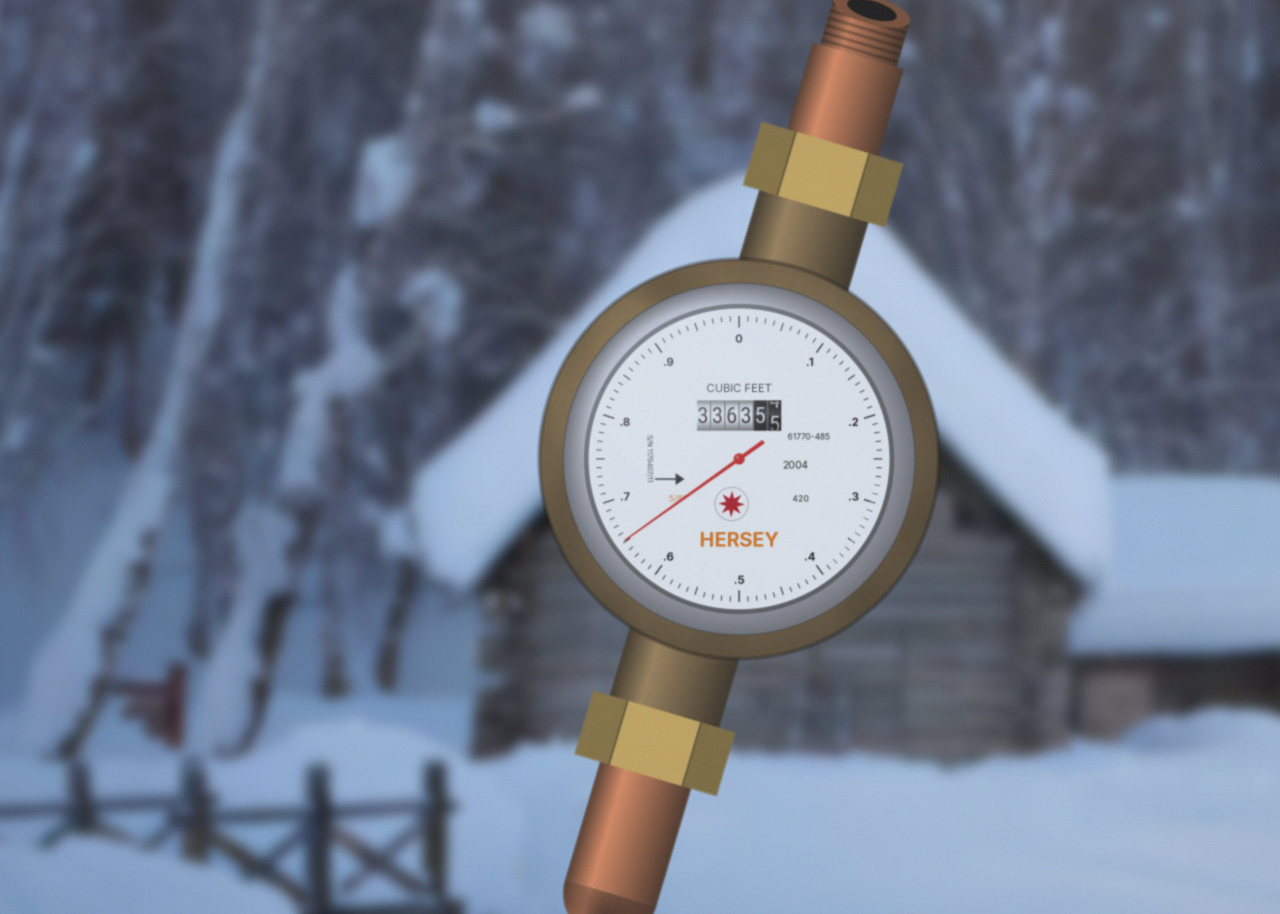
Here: 336354.65 ft³
